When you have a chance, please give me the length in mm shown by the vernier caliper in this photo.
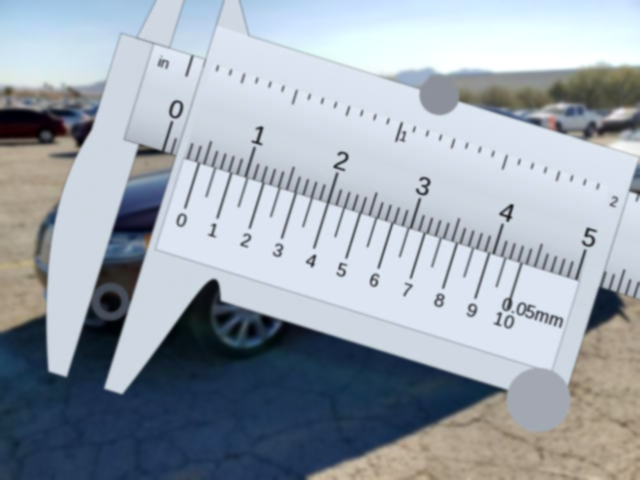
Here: 4.4 mm
